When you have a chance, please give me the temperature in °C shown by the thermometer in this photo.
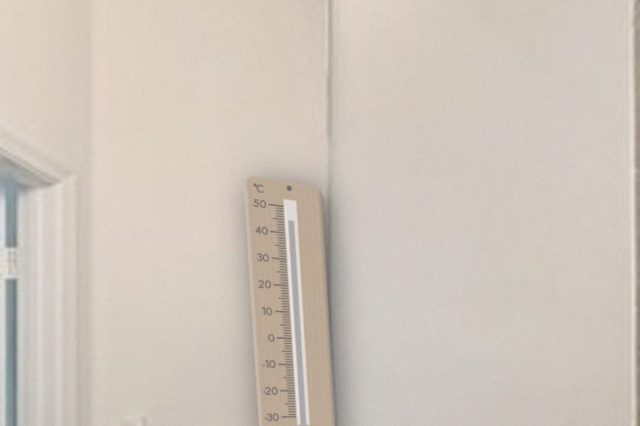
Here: 45 °C
